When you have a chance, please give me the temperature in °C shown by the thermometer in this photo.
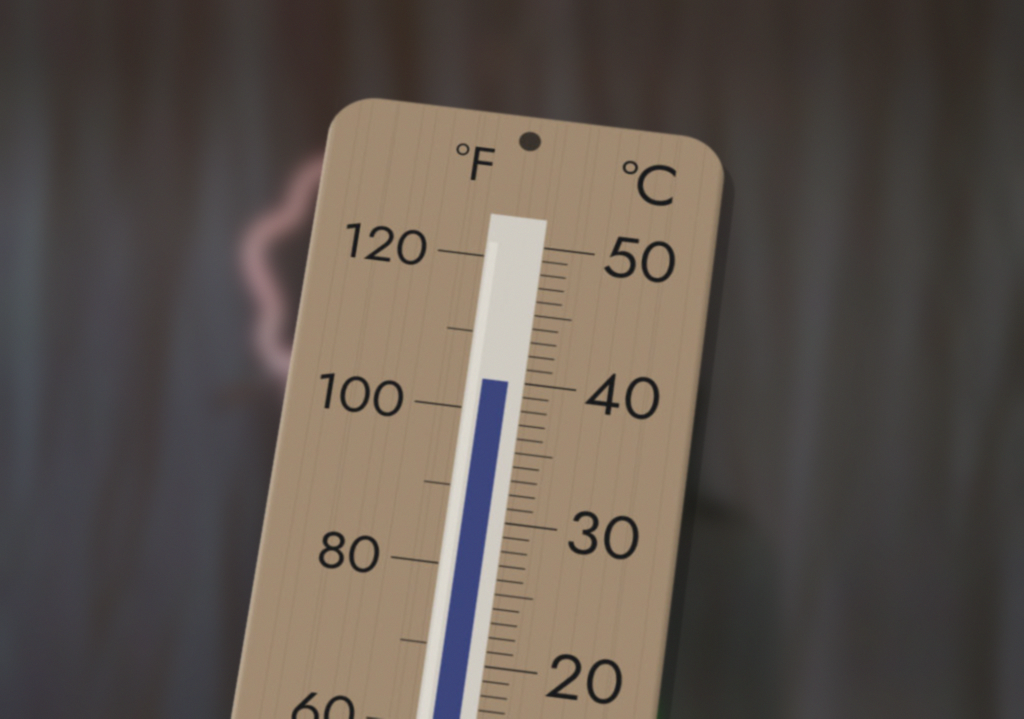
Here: 40 °C
